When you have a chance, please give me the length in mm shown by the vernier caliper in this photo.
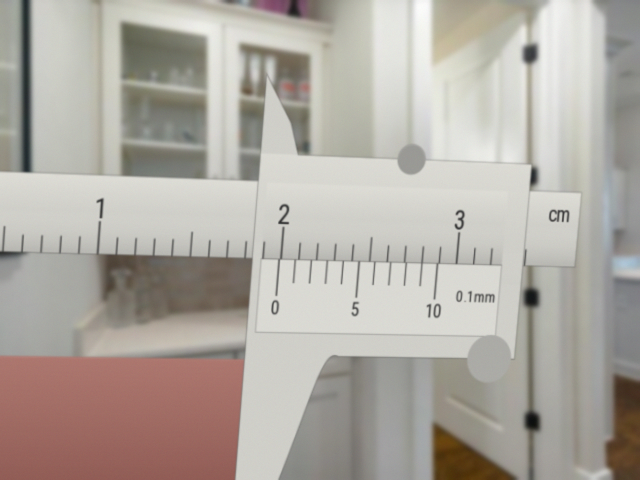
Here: 19.9 mm
